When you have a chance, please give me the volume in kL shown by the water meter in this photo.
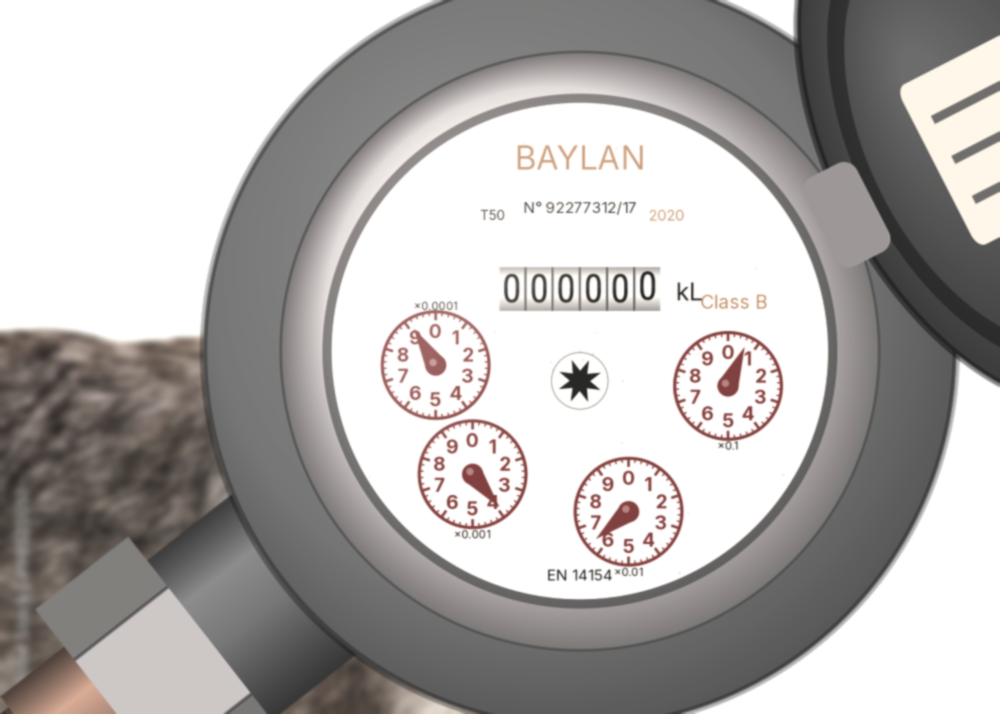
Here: 0.0639 kL
